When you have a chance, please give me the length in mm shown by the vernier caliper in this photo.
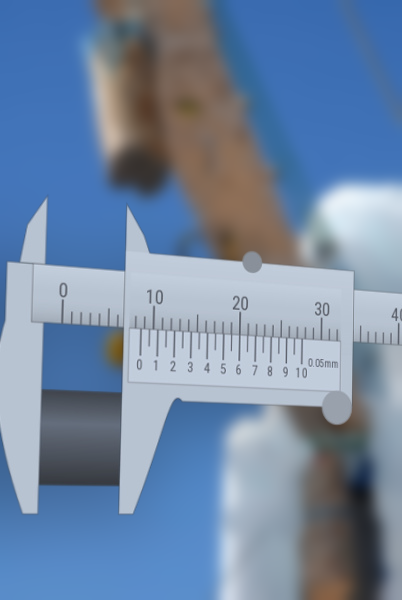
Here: 8.6 mm
